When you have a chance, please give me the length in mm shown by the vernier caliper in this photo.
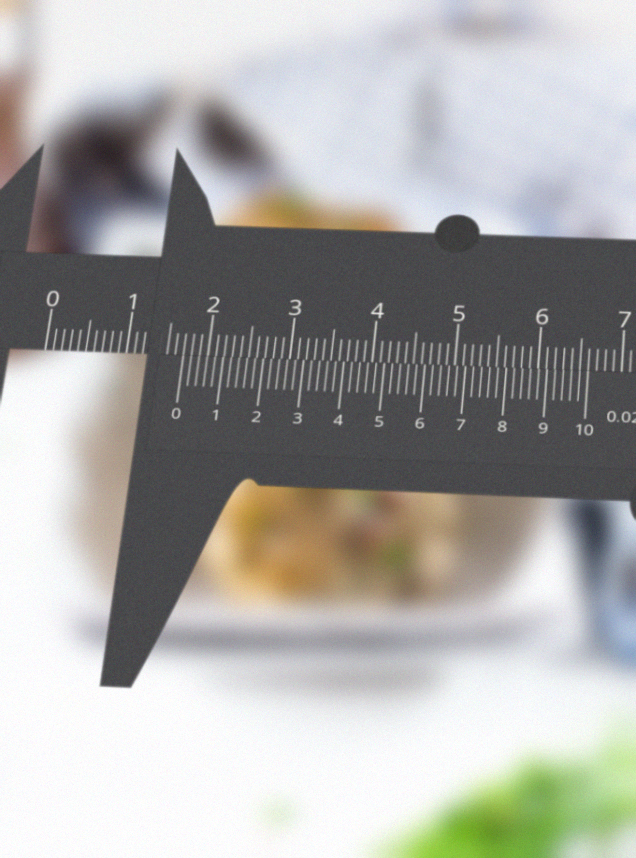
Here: 17.0 mm
